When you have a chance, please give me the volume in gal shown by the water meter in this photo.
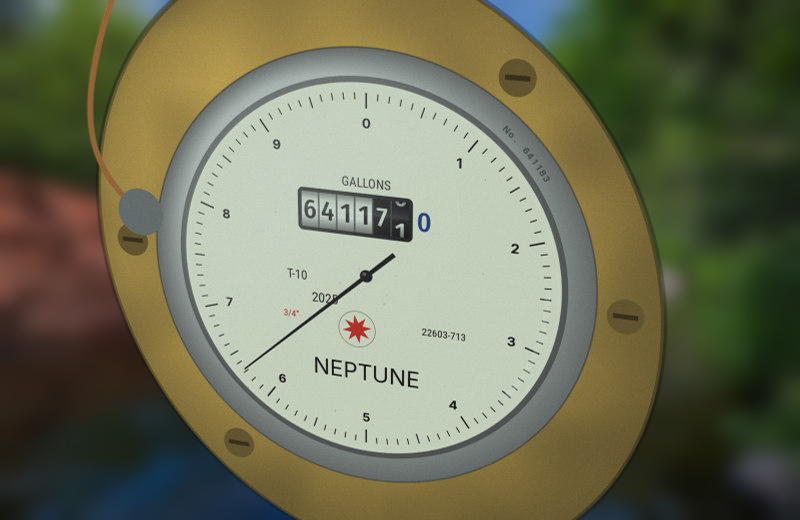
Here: 6411706.3 gal
